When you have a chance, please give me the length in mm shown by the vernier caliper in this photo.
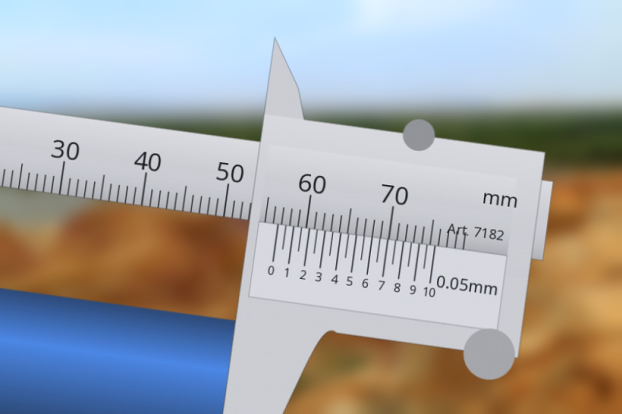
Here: 56.6 mm
